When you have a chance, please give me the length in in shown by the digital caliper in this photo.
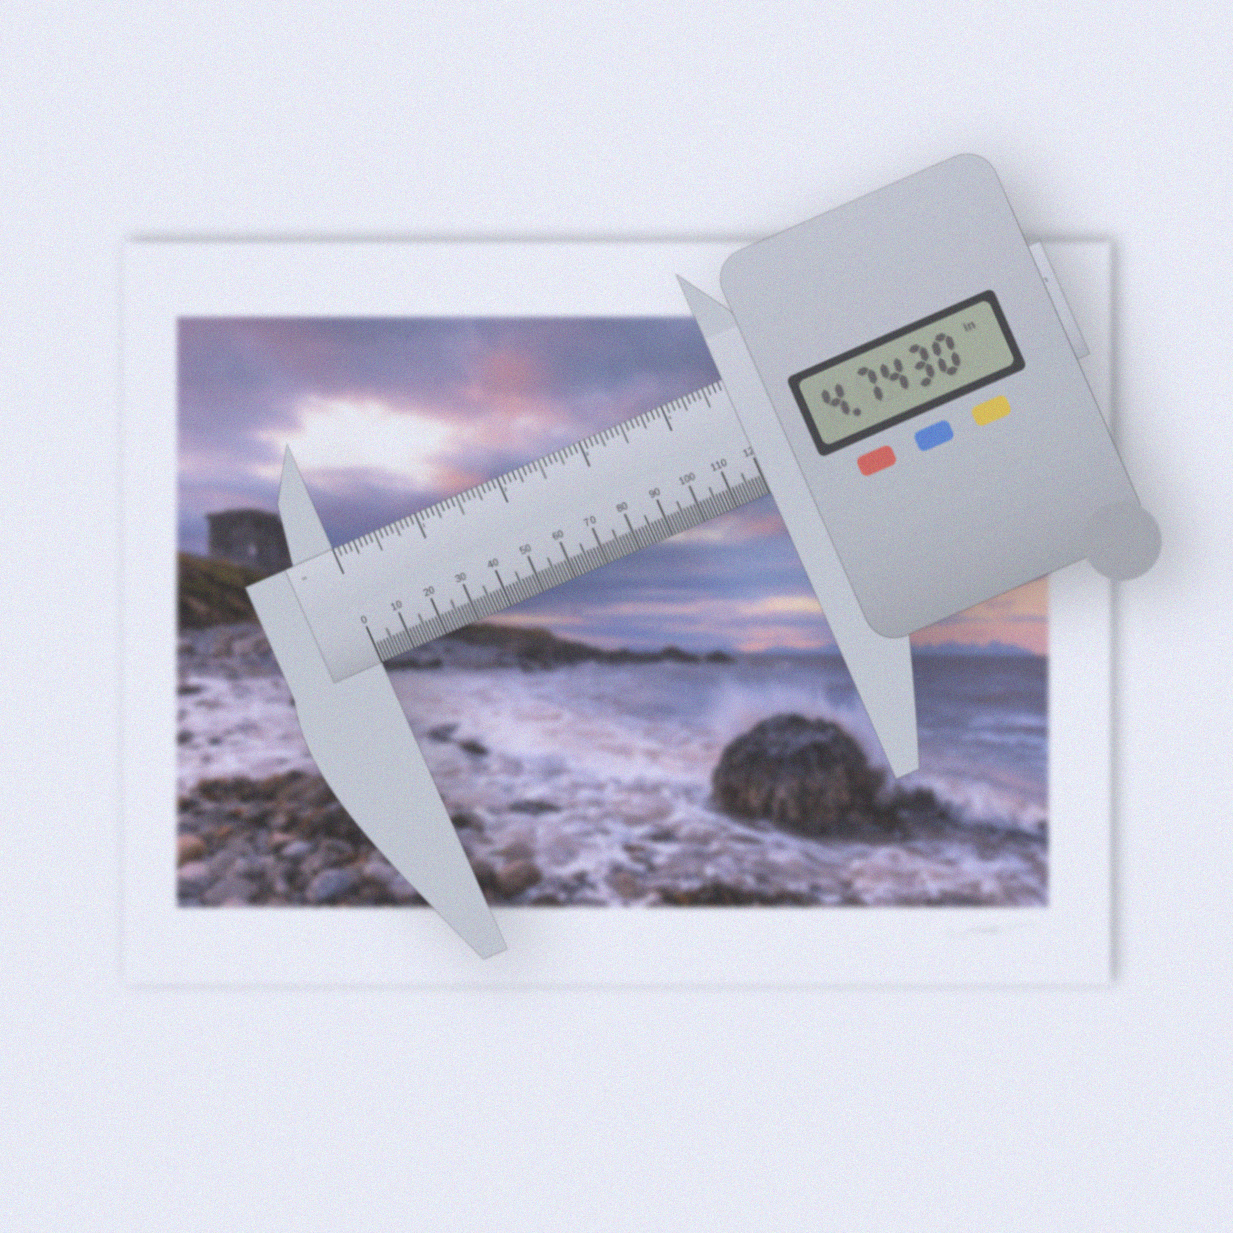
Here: 4.7430 in
